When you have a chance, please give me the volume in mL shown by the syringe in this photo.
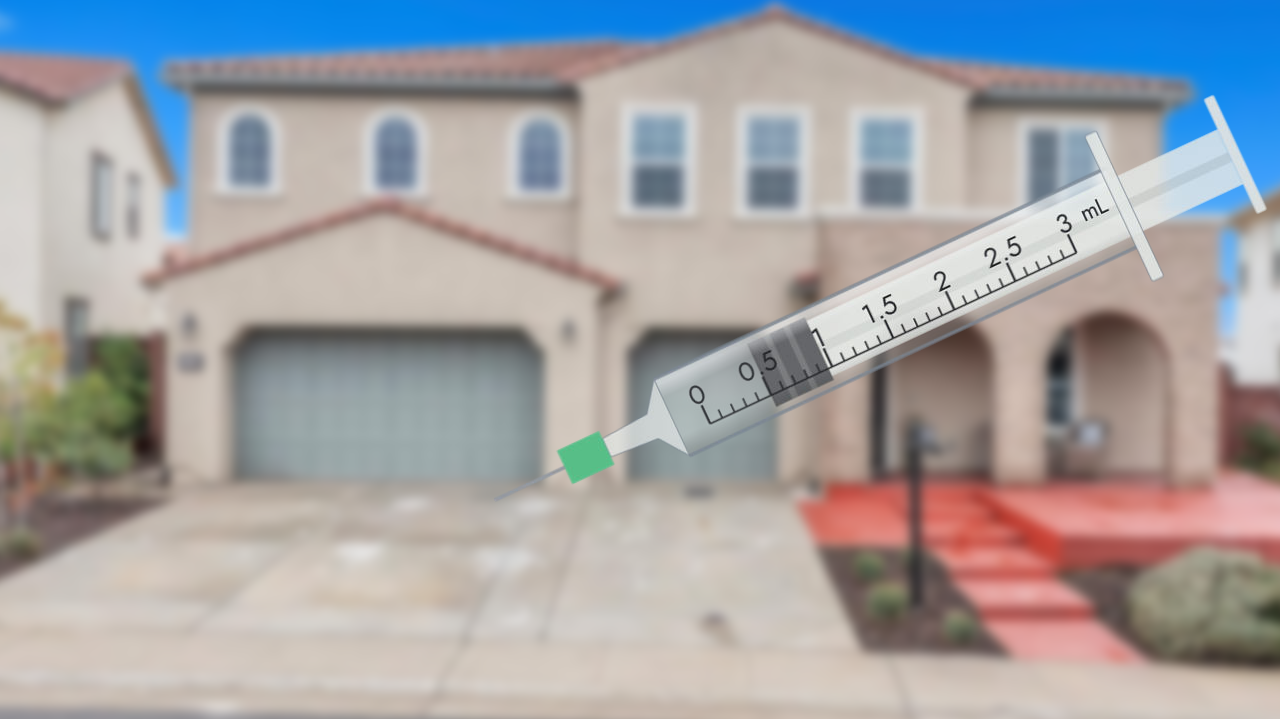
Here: 0.5 mL
